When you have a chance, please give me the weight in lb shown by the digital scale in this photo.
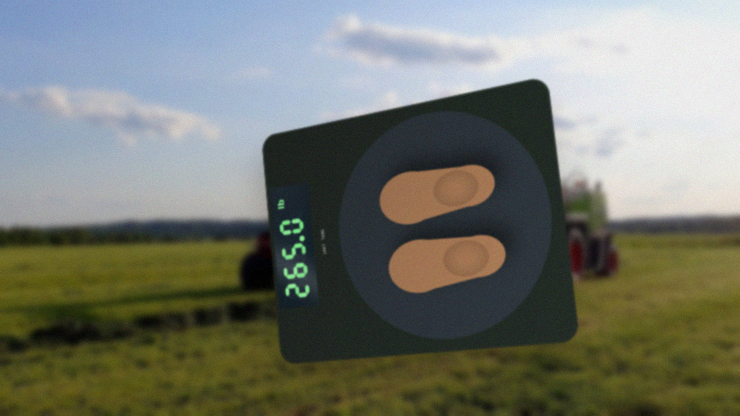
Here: 265.0 lb
